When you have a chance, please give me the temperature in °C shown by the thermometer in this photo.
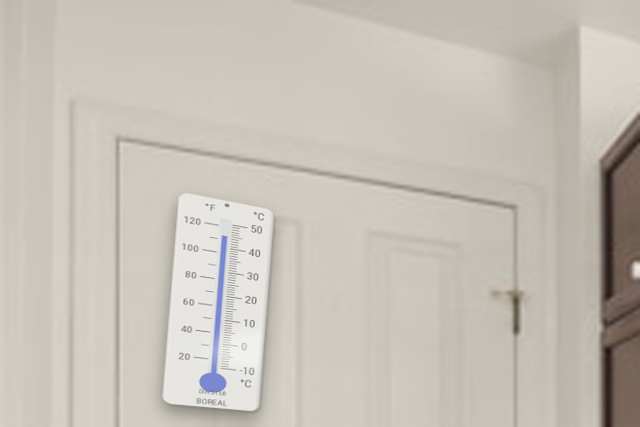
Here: 45 °C
